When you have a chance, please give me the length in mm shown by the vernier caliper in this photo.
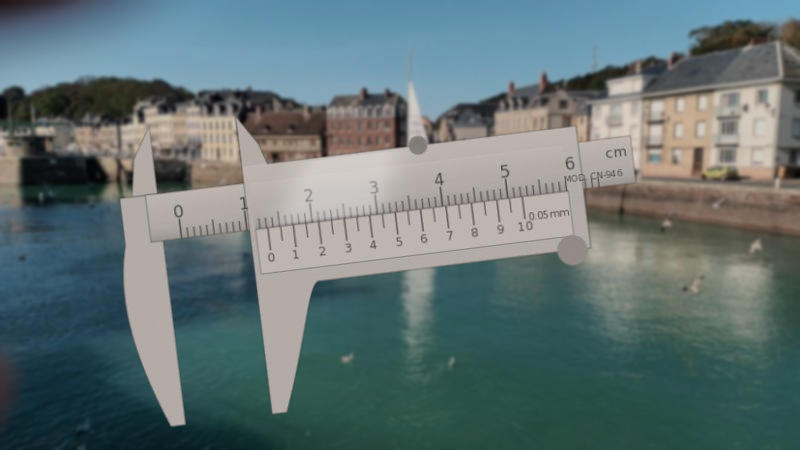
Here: 13.2 mm
